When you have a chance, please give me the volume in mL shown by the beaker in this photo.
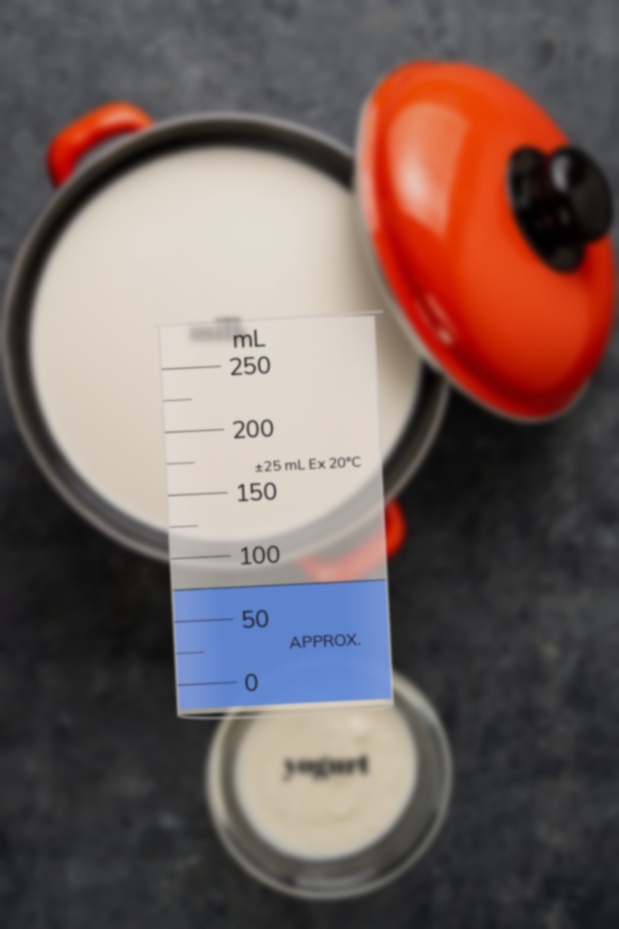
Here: 75 mL
